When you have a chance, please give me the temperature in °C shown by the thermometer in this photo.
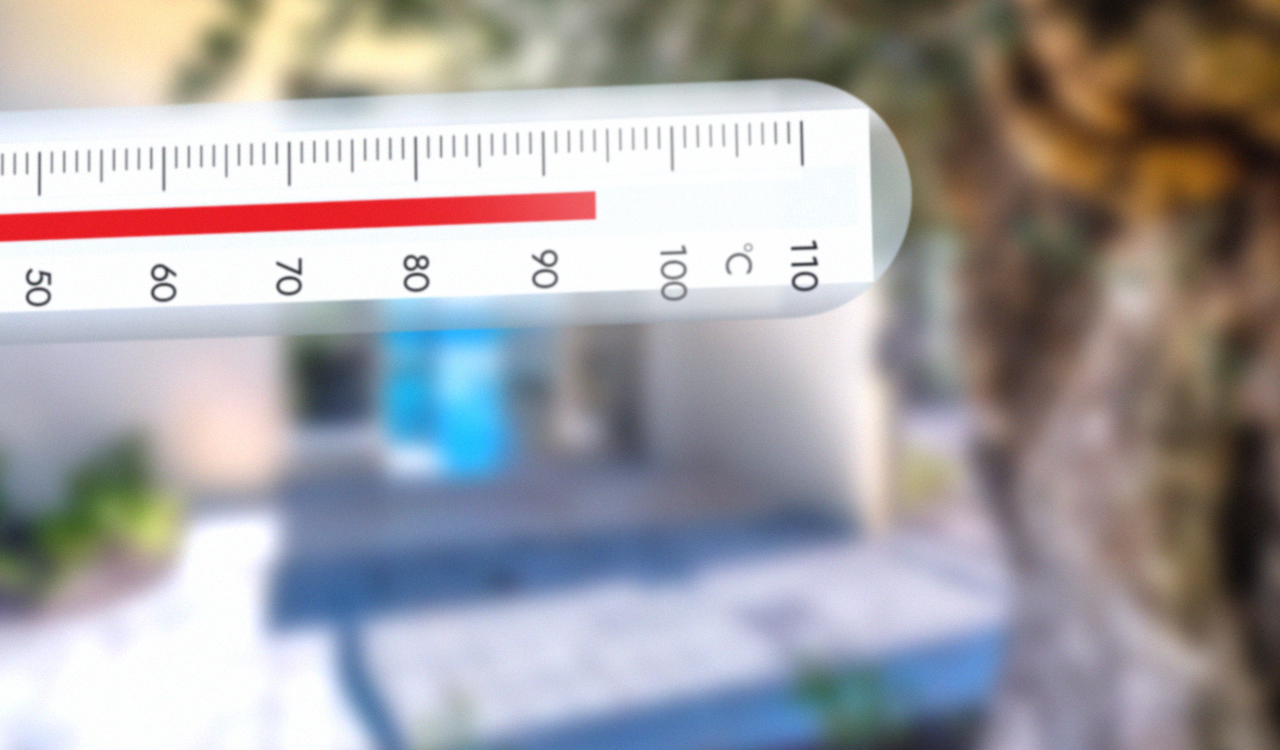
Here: 94 °C
